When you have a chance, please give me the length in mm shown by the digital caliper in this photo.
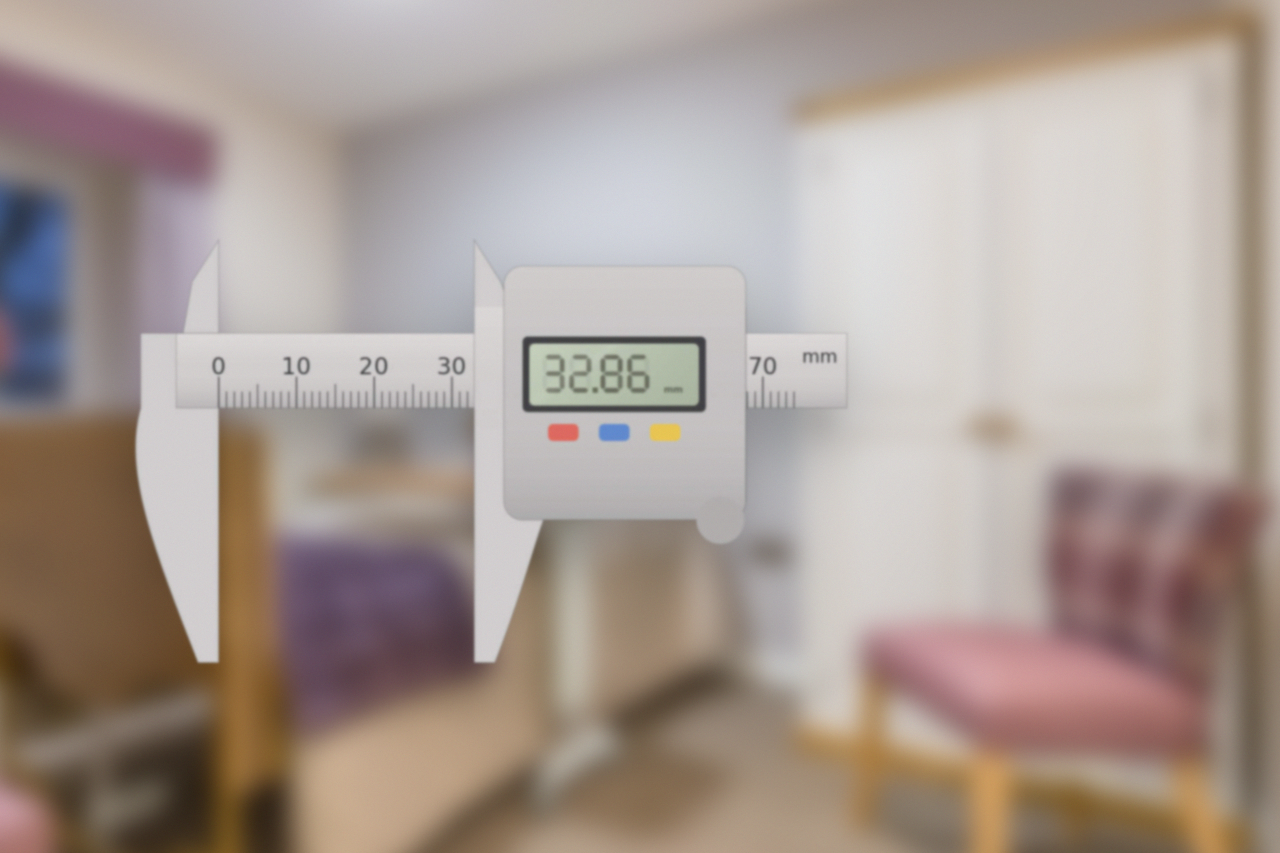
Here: 32.86 mm
